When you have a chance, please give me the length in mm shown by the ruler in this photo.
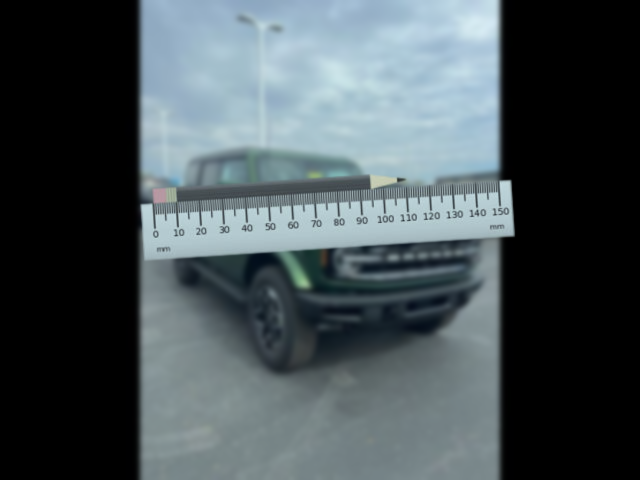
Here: 110 mm
